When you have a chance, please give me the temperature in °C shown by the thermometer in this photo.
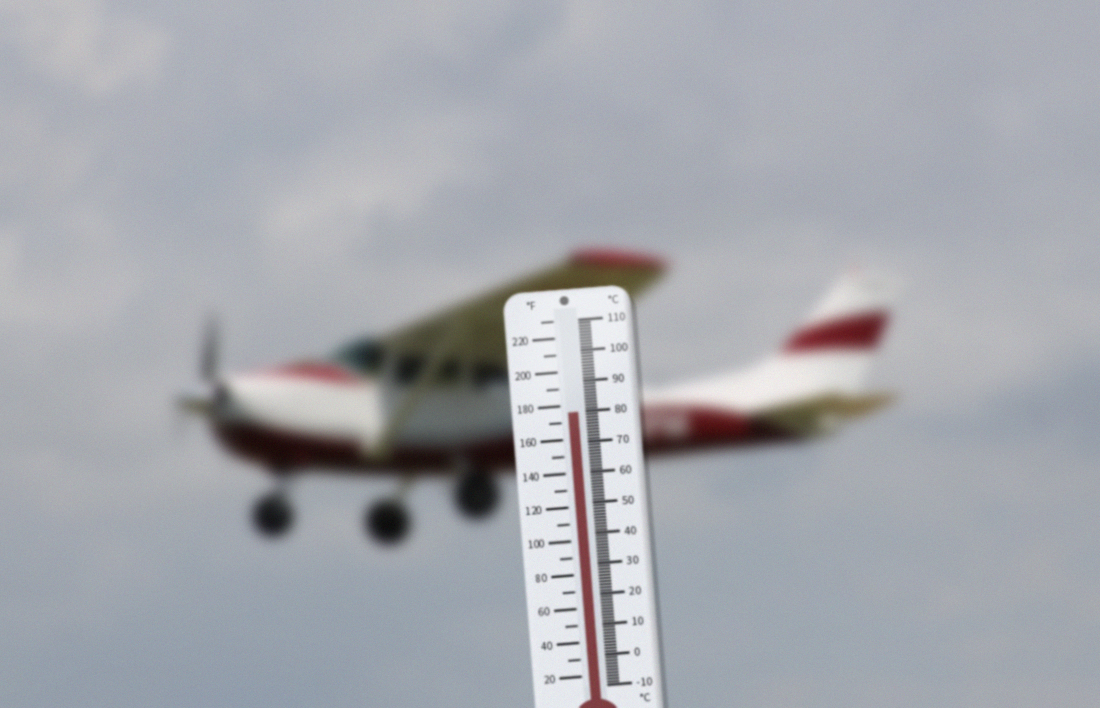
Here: 80 °C
